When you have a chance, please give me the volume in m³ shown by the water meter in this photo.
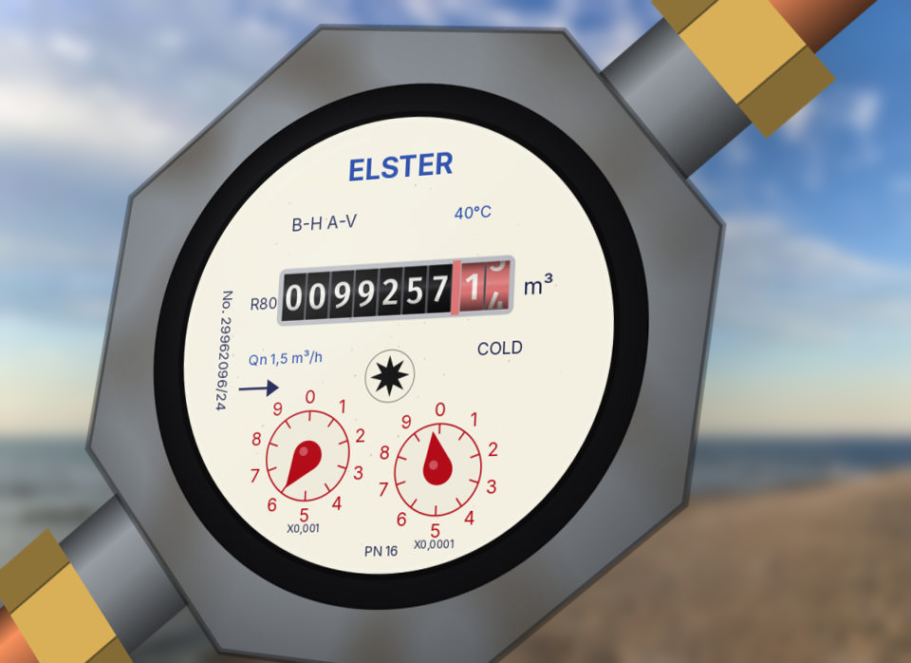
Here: 99257.1359 m³
